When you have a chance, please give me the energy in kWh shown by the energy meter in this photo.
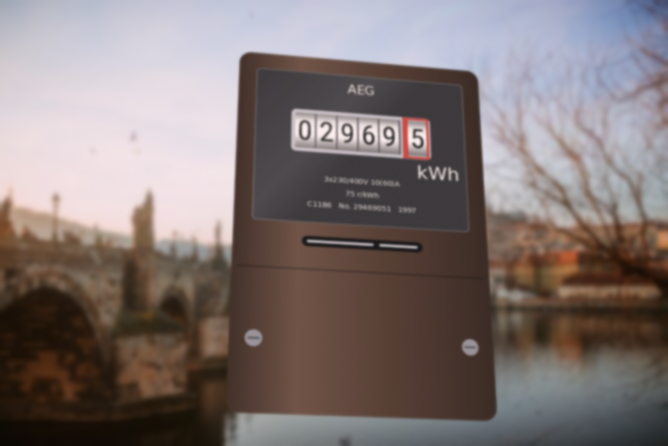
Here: 2969.5 kWh
